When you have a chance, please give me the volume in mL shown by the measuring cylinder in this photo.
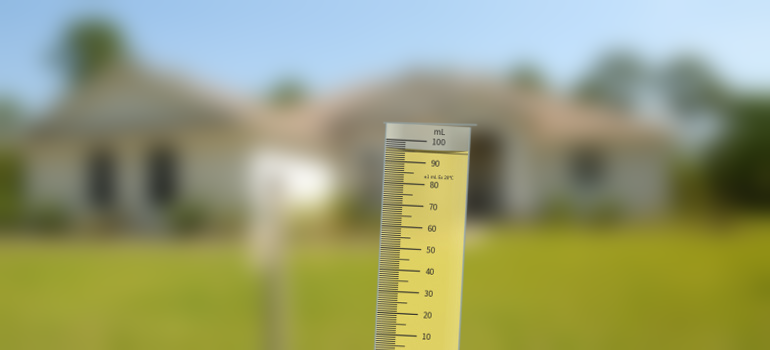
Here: 95 mL
